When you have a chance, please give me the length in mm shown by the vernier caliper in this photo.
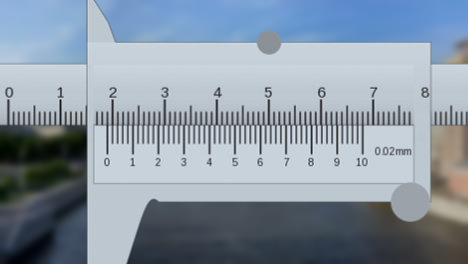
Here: 19.0 mm
